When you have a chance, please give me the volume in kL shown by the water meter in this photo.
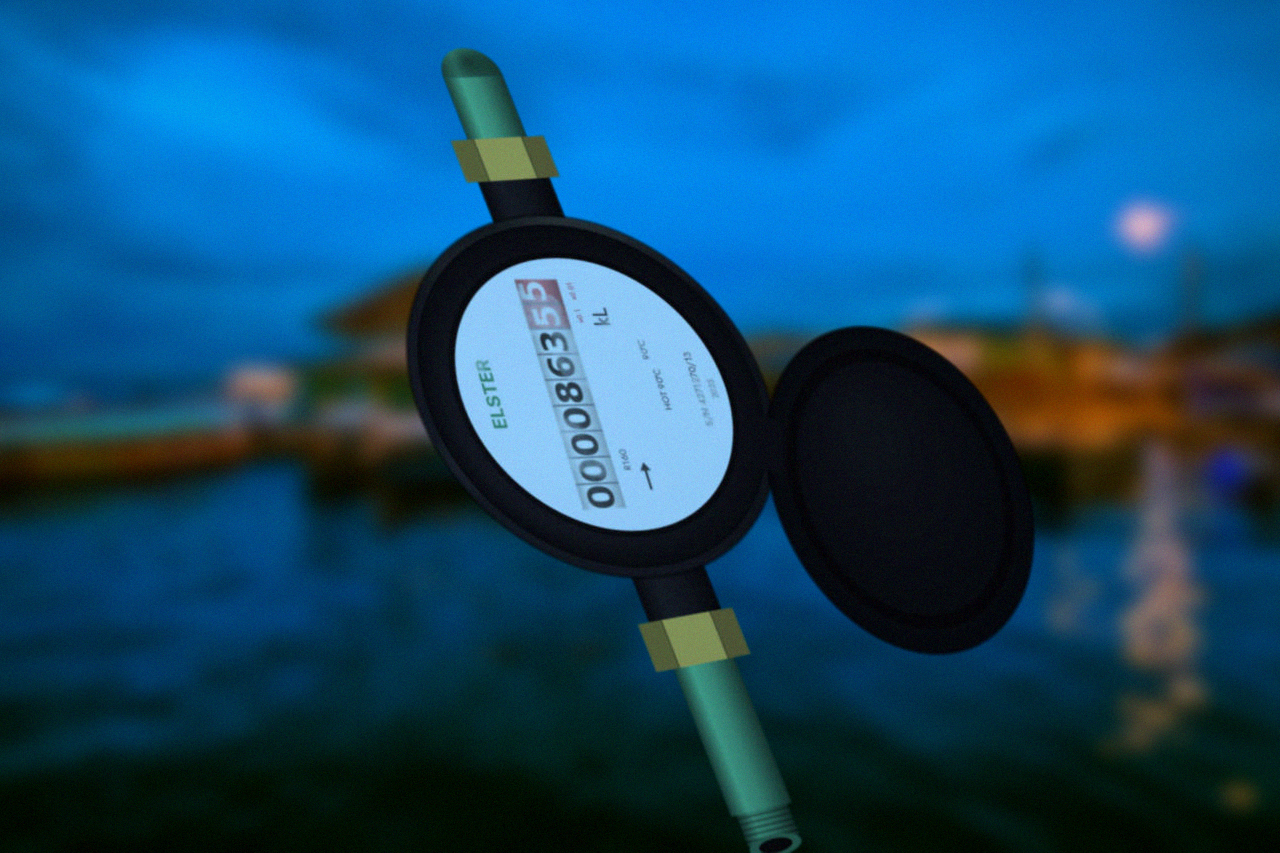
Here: 863.55 kL
